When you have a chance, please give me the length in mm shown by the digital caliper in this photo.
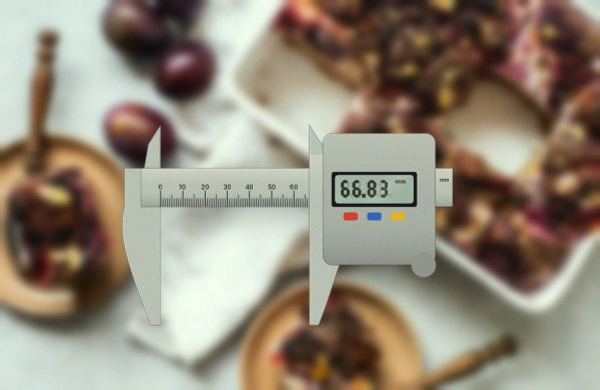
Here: 66.83 mm
